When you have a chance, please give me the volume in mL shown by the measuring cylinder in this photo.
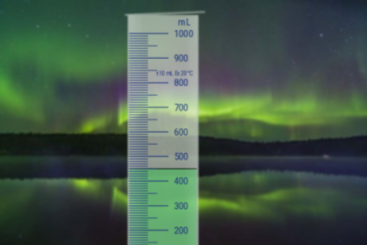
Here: 450 mL
